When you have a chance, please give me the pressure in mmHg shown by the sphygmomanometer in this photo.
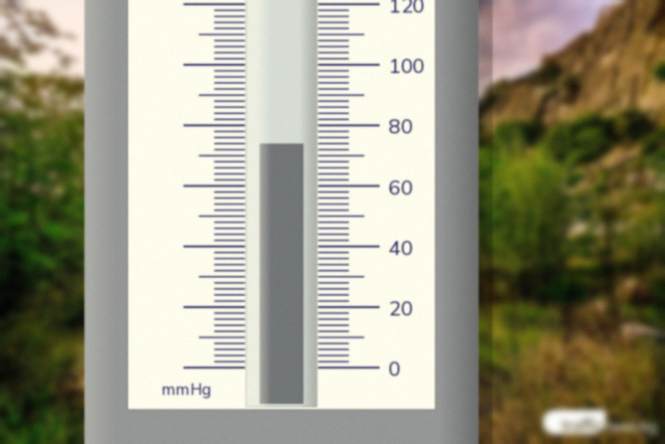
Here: 74 mmHg
